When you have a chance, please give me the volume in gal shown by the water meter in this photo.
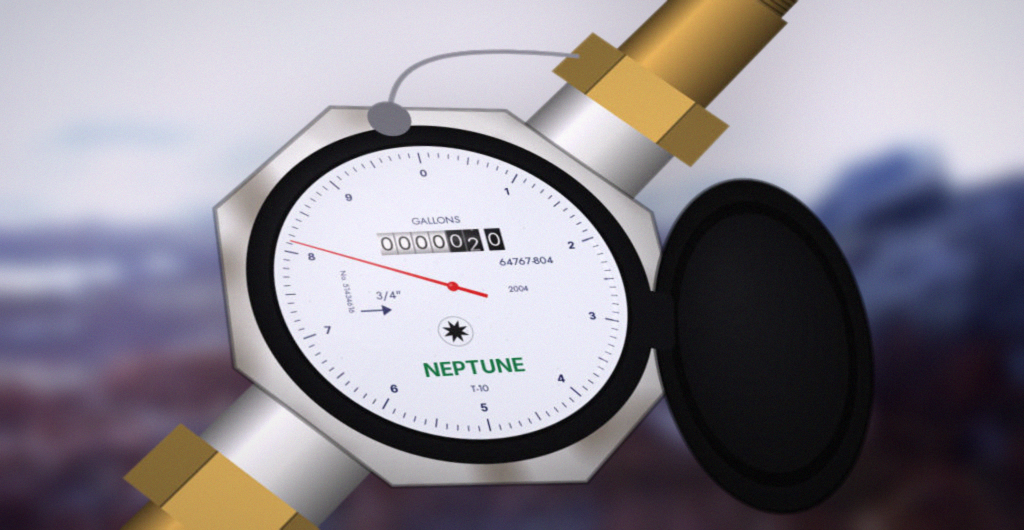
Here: 18.1 gal
